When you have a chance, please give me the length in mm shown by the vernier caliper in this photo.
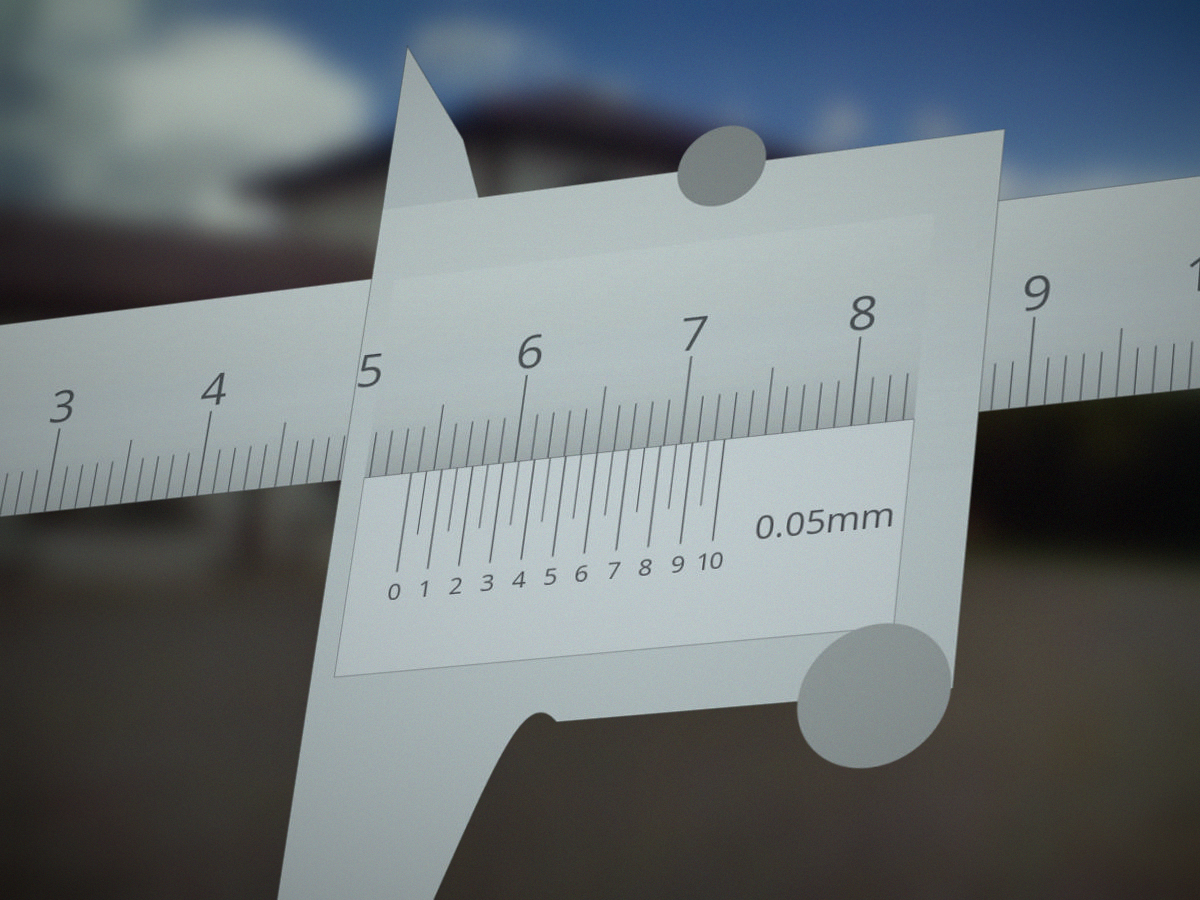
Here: 53.6 mm
